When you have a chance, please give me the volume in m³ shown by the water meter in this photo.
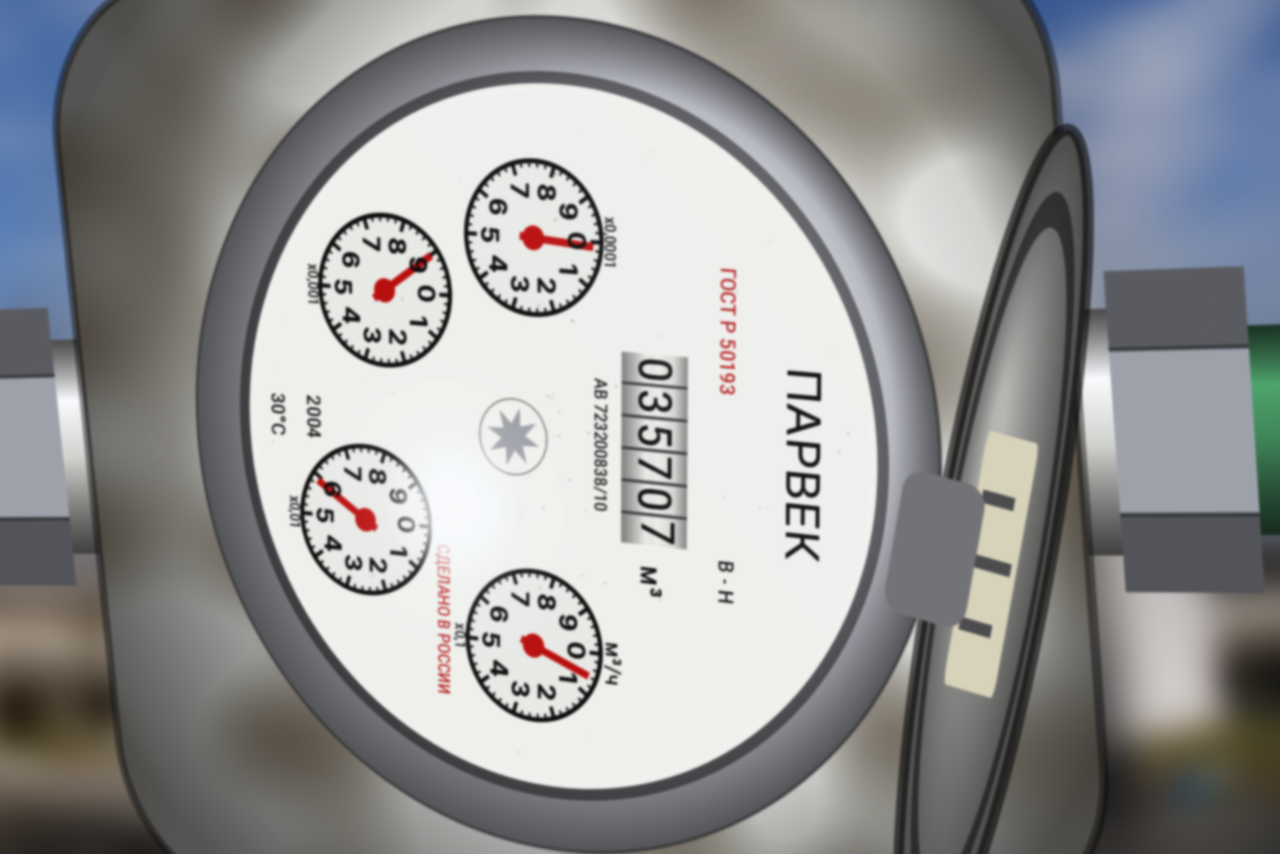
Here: 35707.0590 m³
